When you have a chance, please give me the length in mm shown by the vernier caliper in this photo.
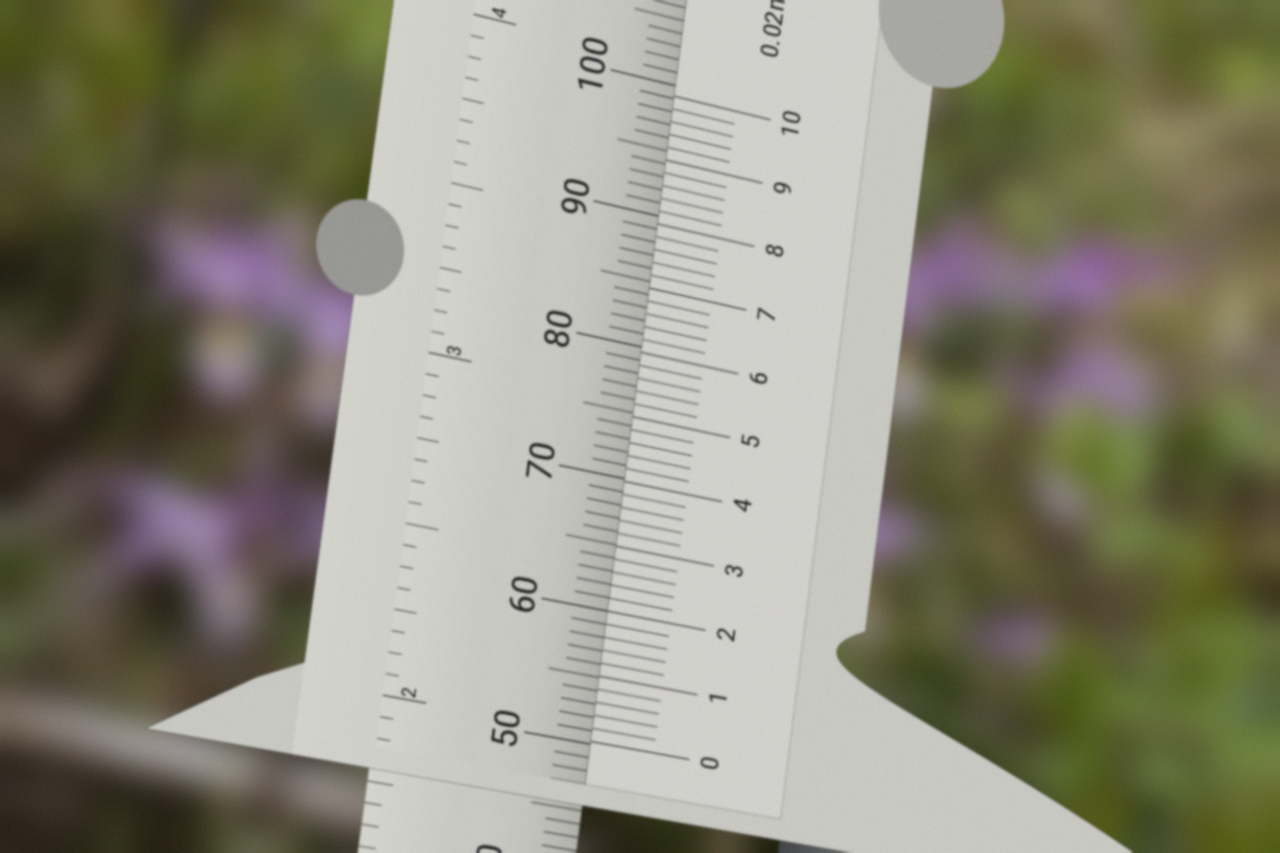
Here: 50.2 mm
